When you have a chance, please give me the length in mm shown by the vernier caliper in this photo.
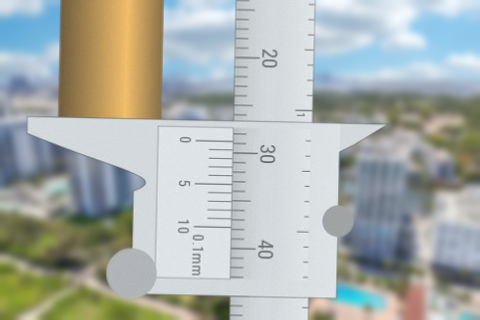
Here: 28.8 mm
